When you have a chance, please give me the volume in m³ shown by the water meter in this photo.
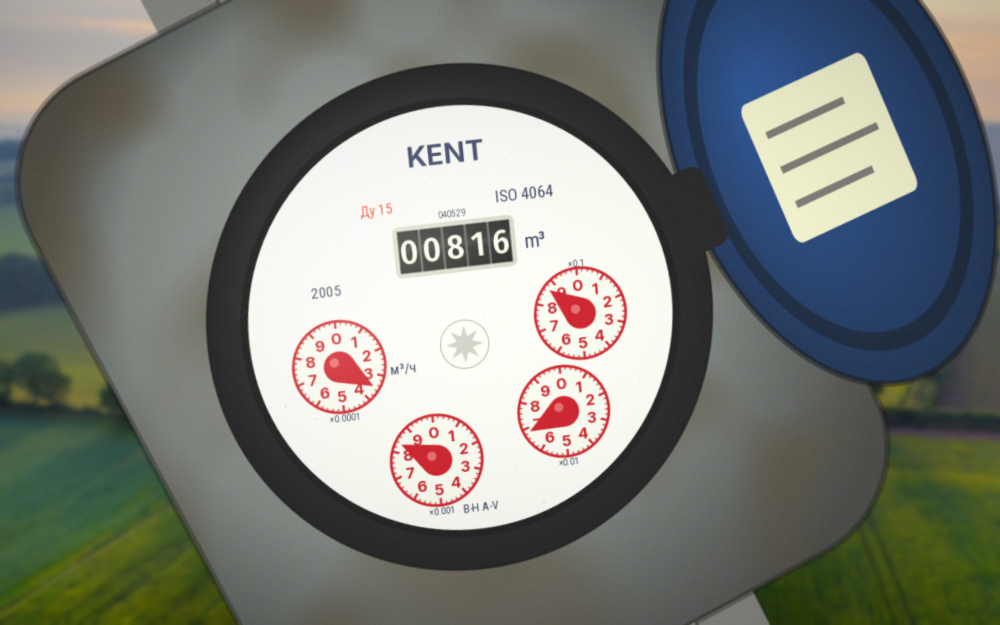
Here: 816.8683 m³
